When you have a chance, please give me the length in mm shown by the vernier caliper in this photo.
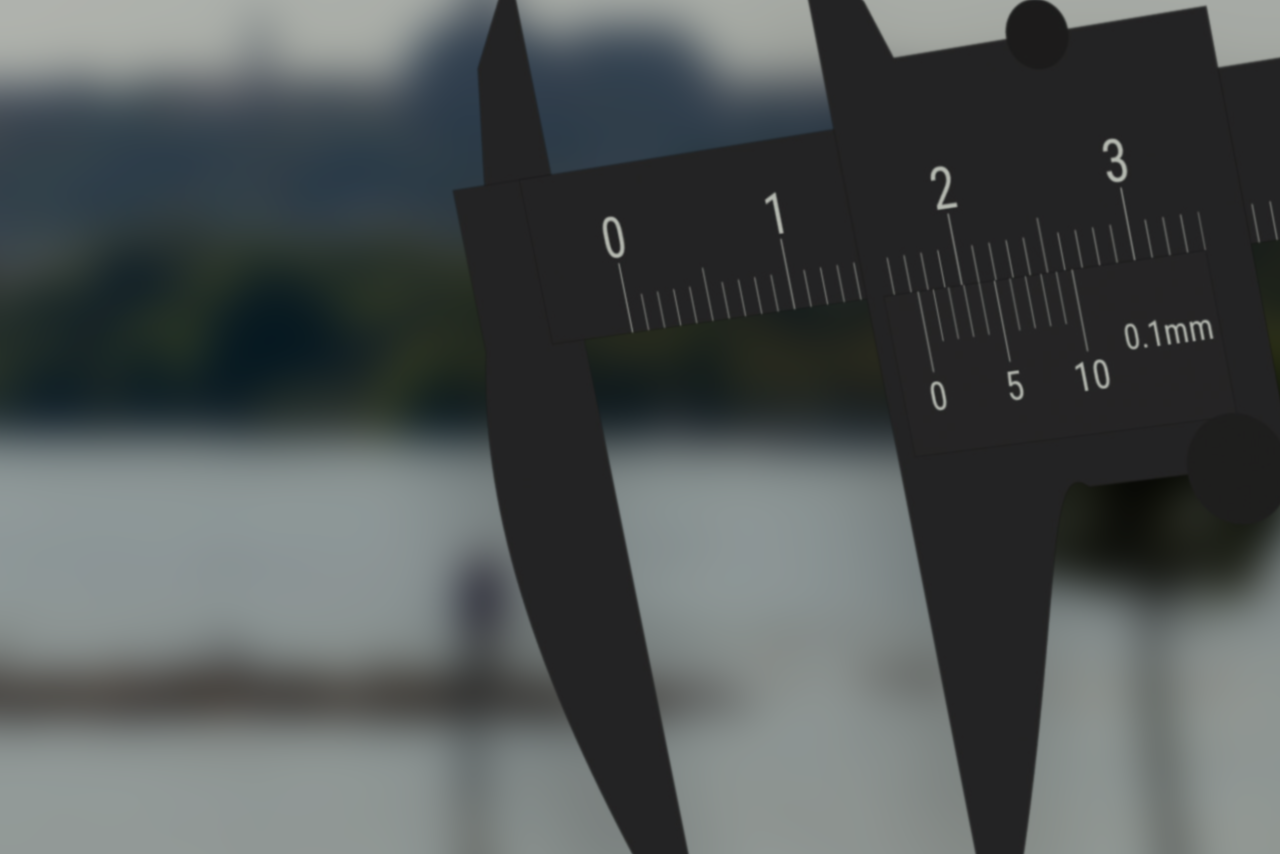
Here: 17.4 mm
